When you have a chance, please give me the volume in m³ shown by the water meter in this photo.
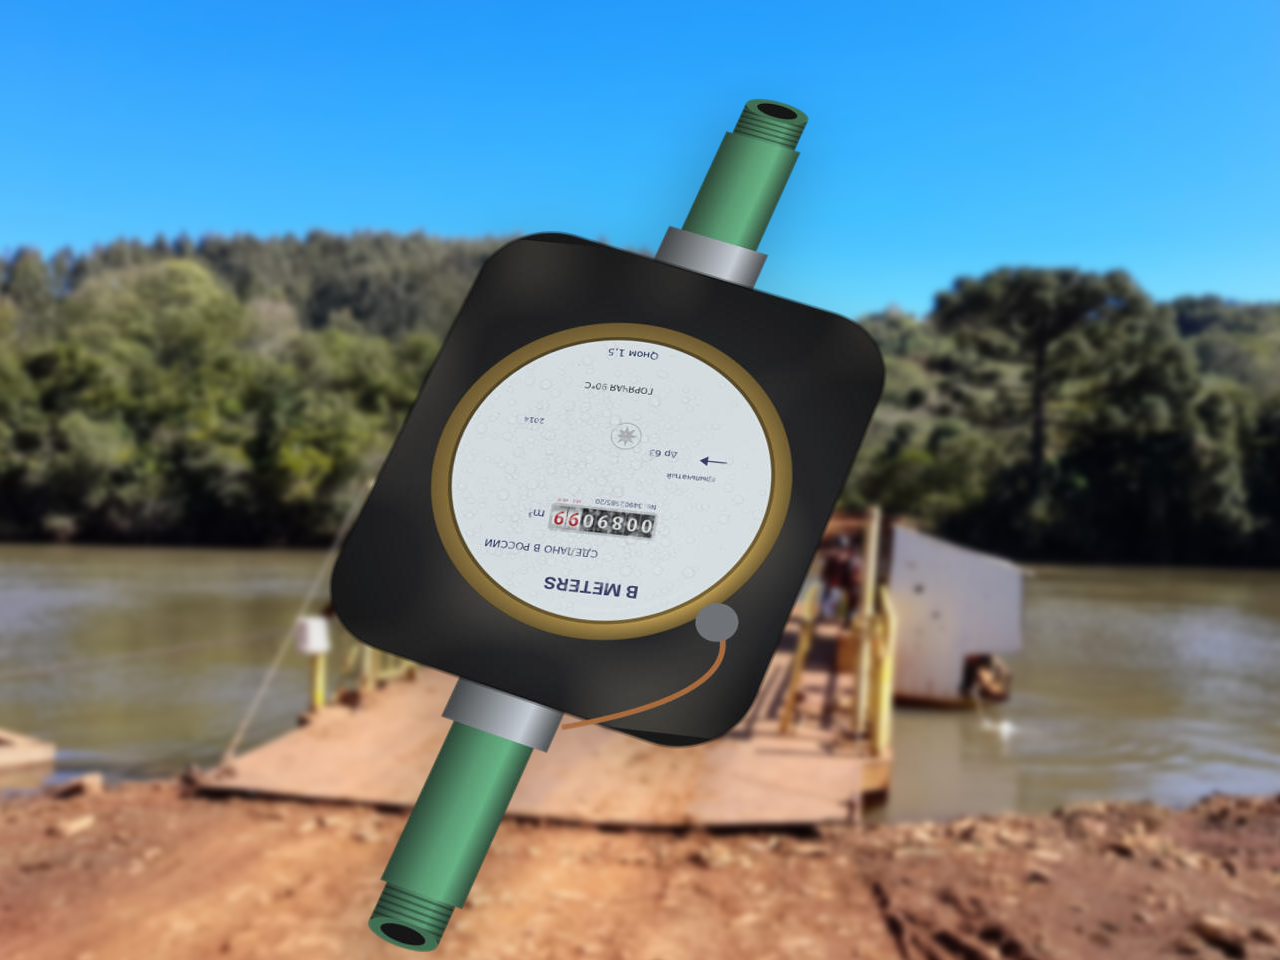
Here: 890.99 m³
